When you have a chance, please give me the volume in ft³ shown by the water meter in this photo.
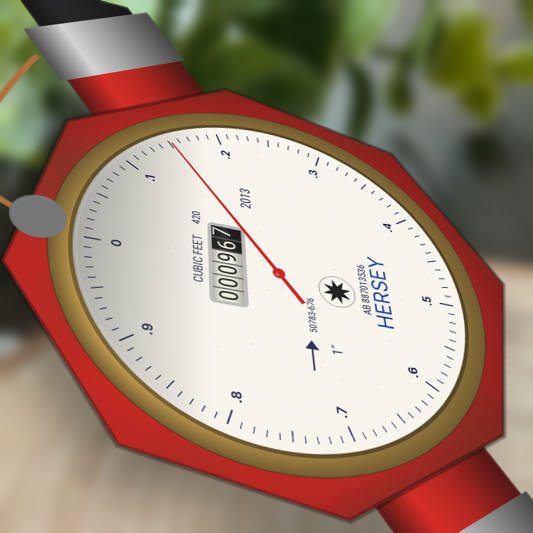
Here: 967.15 ft³
